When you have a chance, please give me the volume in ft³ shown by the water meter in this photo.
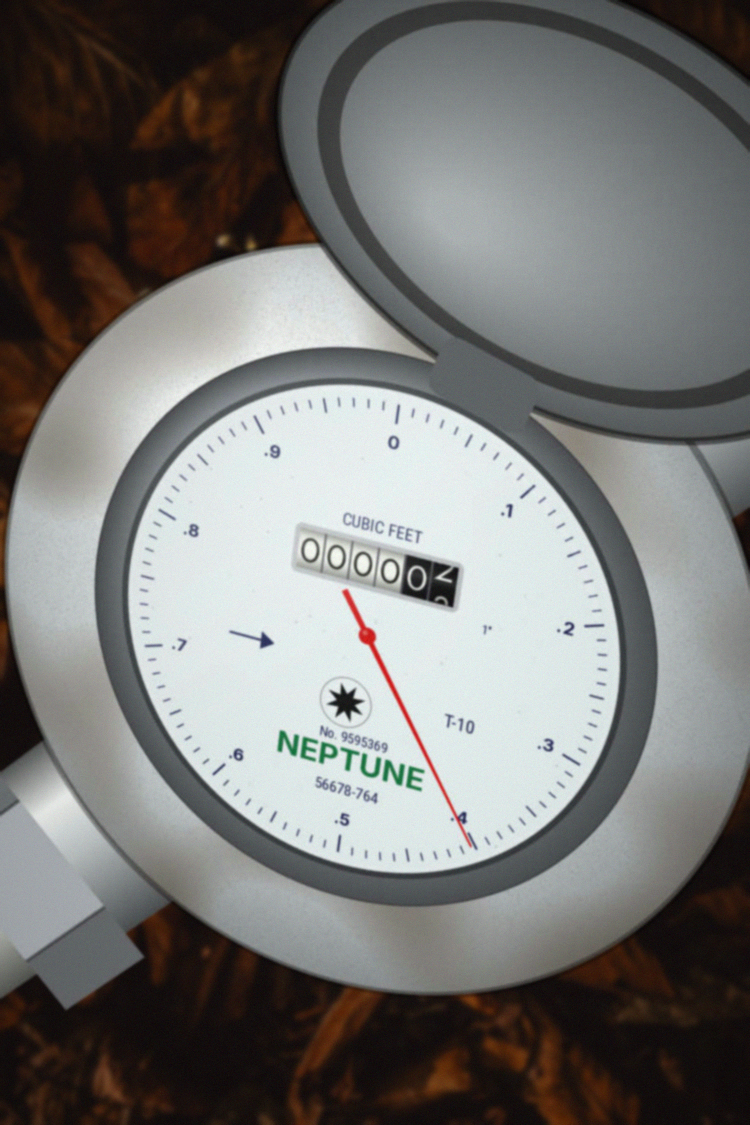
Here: 2.40 ft³
